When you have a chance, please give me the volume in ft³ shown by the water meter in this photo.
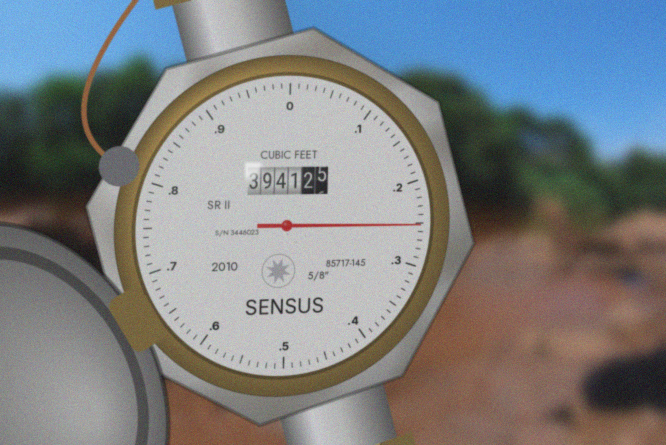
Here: 394125.25 ft³
